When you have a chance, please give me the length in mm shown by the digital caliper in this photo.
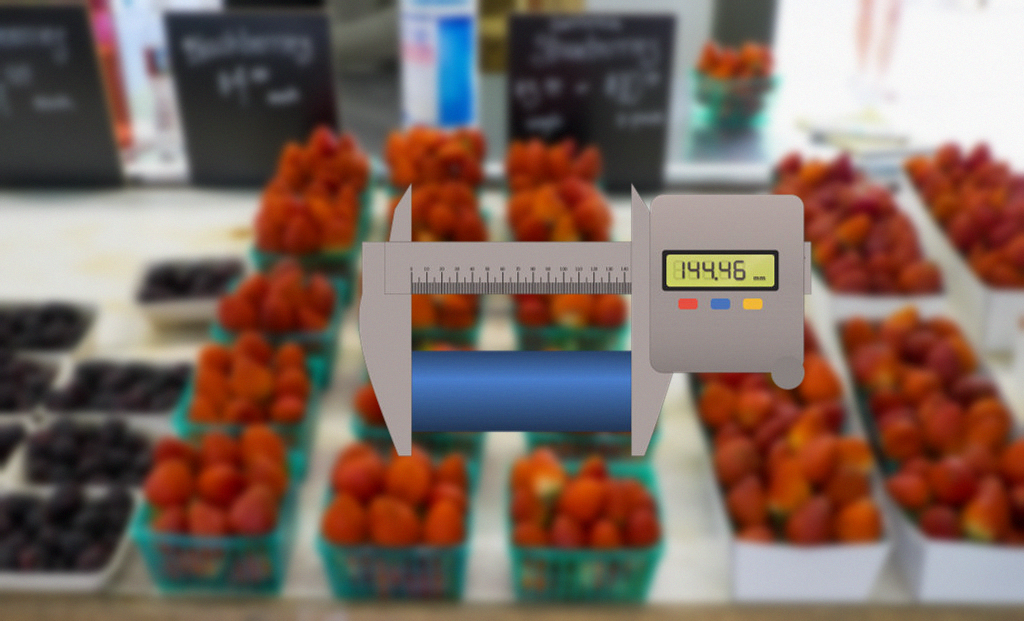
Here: 144.46 mm
